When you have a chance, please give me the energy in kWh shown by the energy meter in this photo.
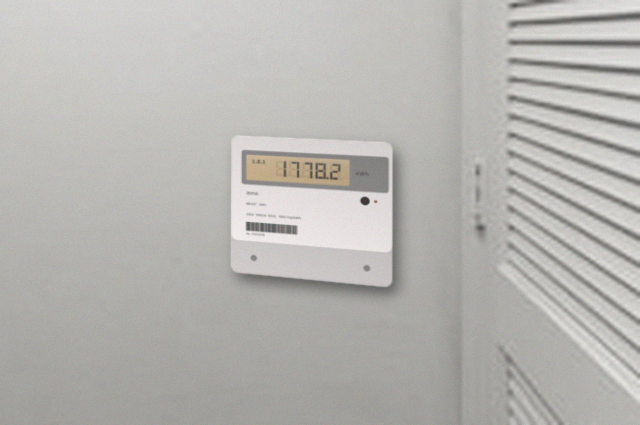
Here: 1778.2 kWh
